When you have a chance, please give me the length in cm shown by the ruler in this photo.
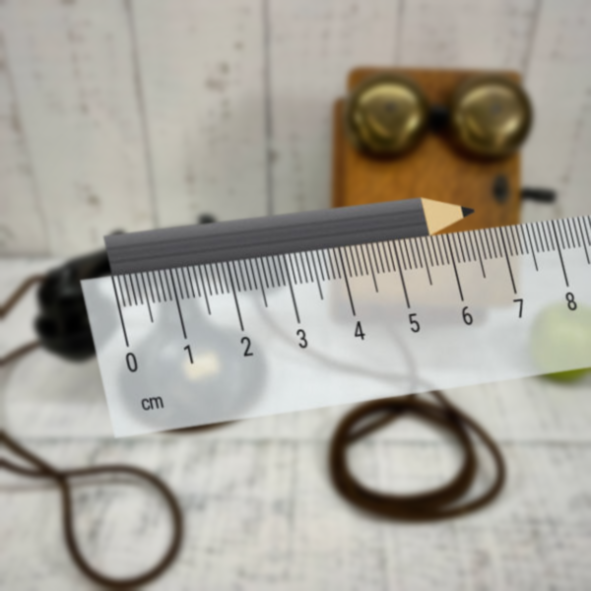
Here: 6.6 cm
